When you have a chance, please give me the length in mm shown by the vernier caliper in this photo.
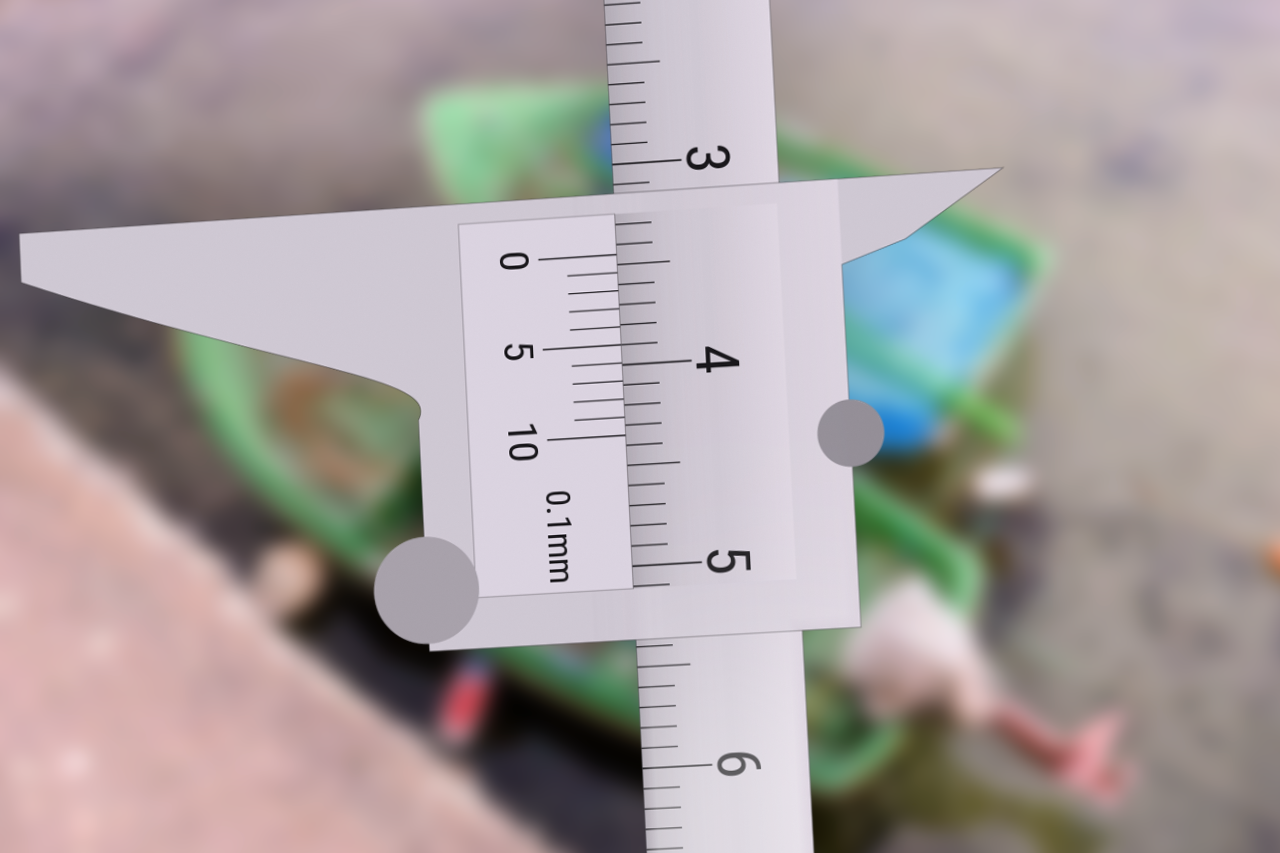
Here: 34.5 mm
